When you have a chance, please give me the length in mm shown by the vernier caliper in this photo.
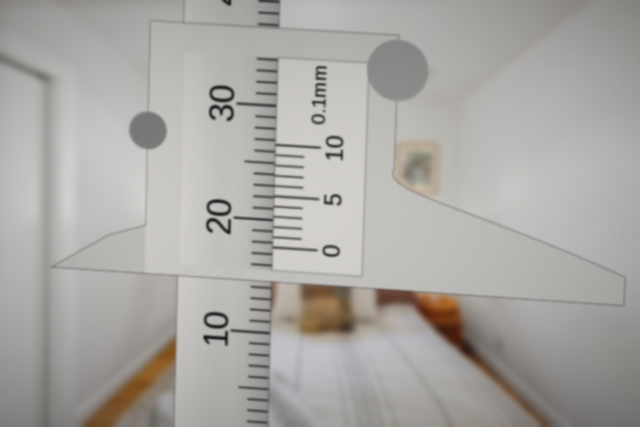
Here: 17.6 mm
